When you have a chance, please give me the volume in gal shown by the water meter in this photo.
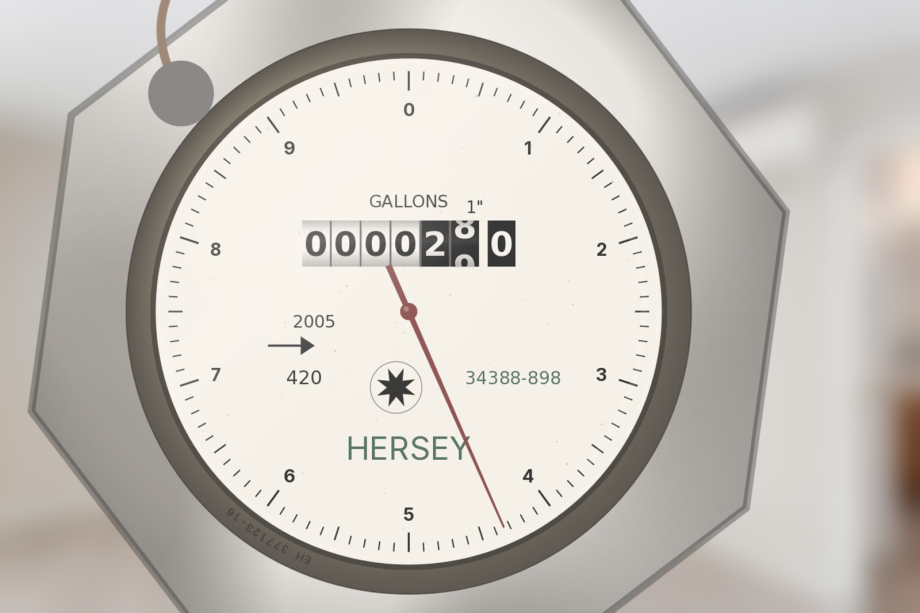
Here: 284.3 gal
